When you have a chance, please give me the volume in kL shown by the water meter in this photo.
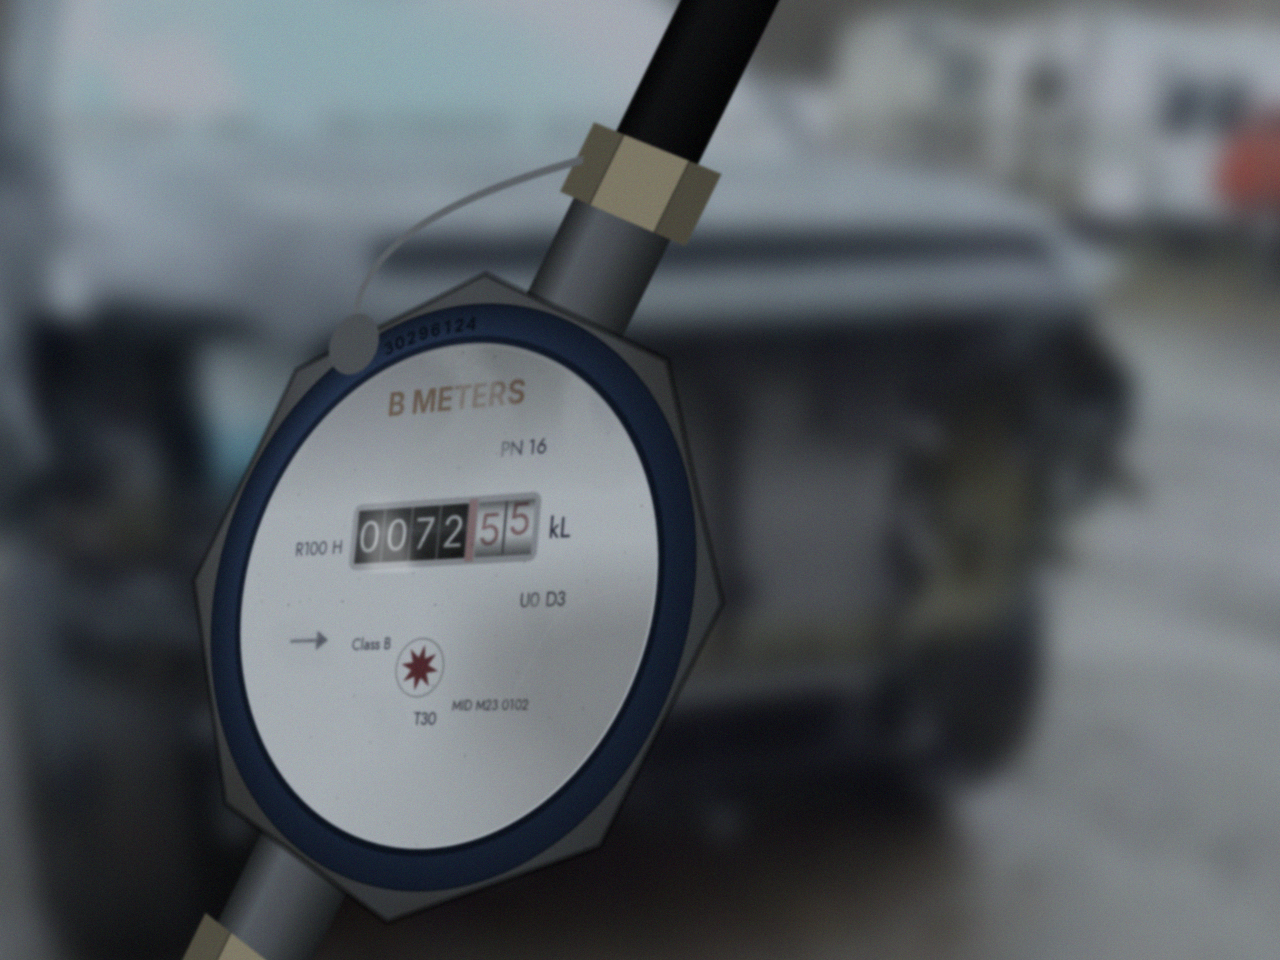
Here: 72.55 kL
